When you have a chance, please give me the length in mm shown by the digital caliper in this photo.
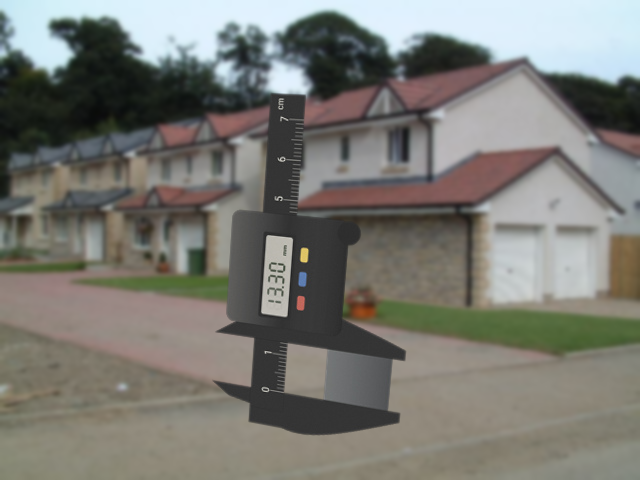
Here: 13.30 mm
